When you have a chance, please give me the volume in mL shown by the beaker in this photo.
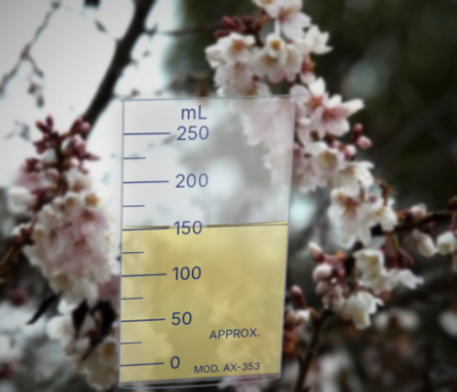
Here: 150 mL
